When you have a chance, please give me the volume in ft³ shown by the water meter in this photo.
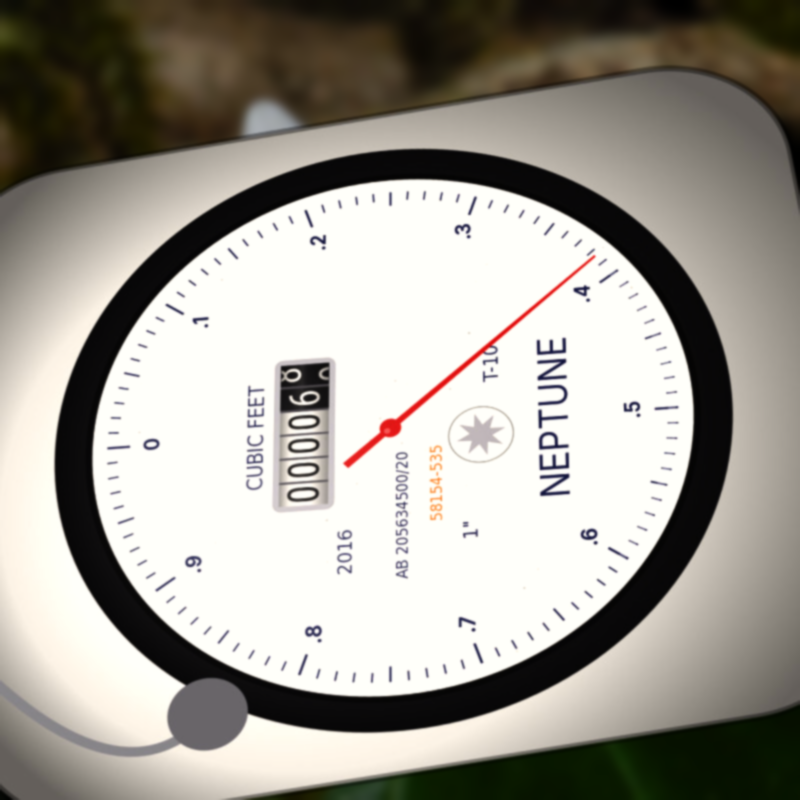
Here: 68.38 ft³
